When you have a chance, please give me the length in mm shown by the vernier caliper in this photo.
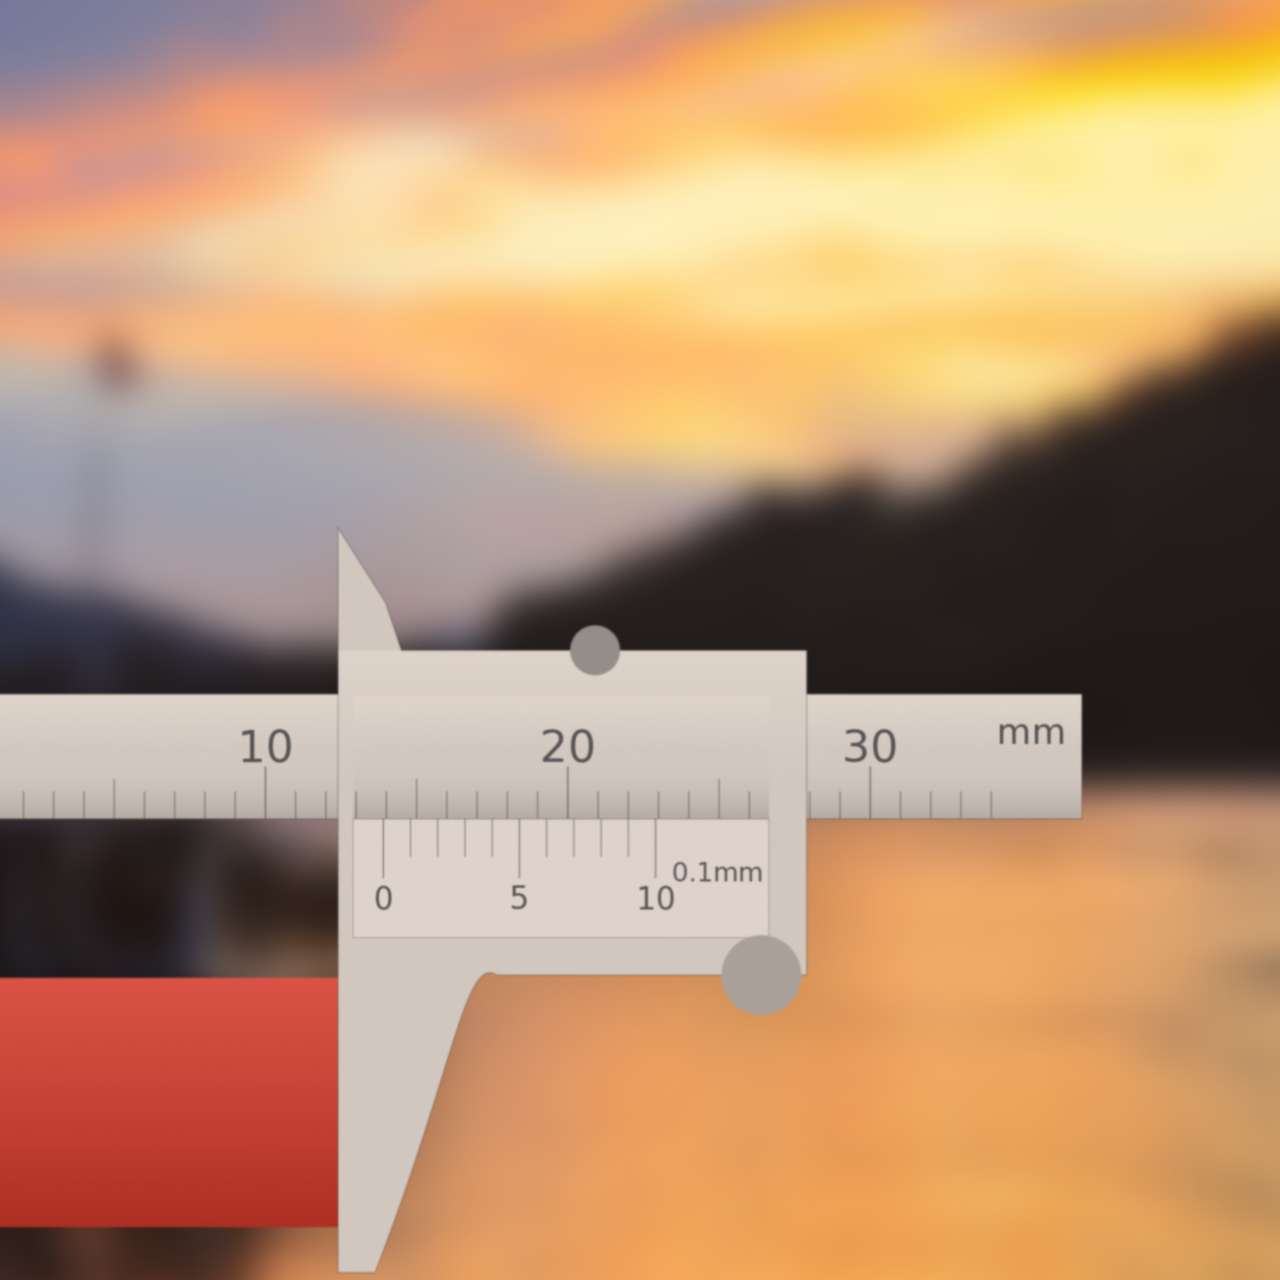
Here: 13.9 mm
